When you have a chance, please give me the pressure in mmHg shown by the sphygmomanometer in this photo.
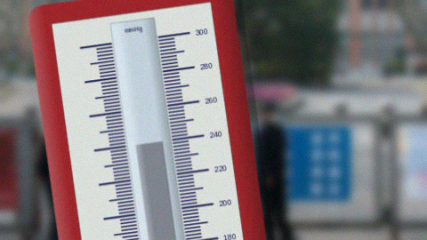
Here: 240 mmHg
